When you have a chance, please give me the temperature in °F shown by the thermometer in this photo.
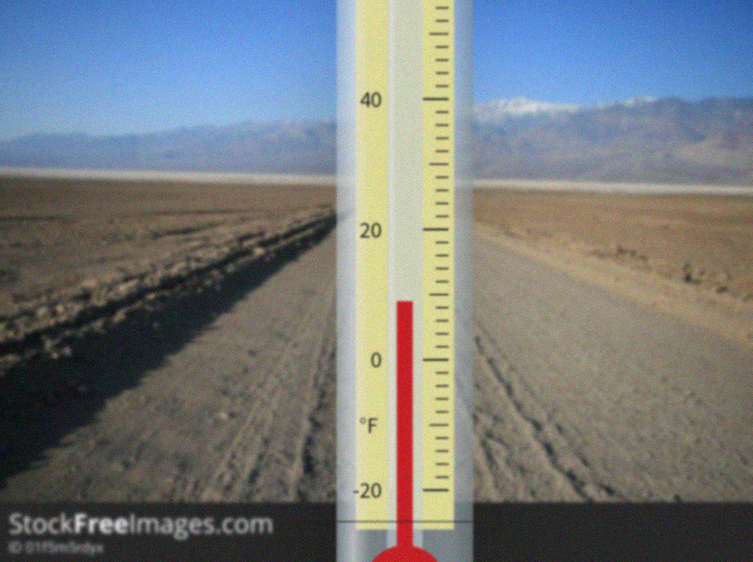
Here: 9 °F
